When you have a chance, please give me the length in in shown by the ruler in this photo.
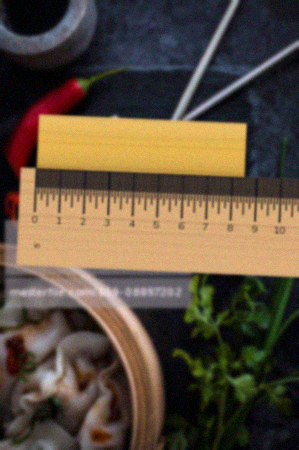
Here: 8.5 in
